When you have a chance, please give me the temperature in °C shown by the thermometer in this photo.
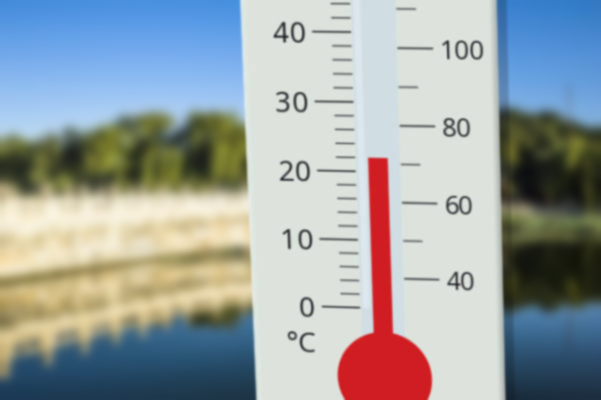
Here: 22 °C
